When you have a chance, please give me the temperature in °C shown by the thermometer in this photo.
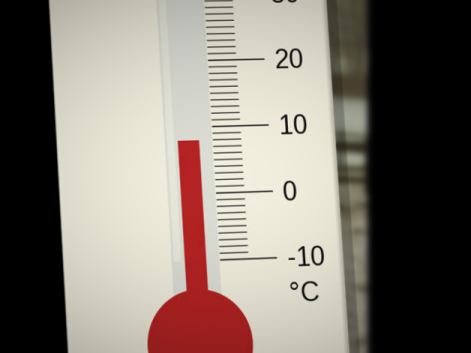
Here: 8 °C
